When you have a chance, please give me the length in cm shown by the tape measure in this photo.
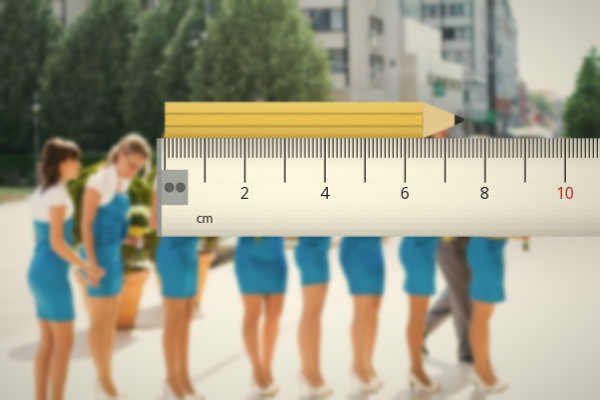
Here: 7.5 cm
